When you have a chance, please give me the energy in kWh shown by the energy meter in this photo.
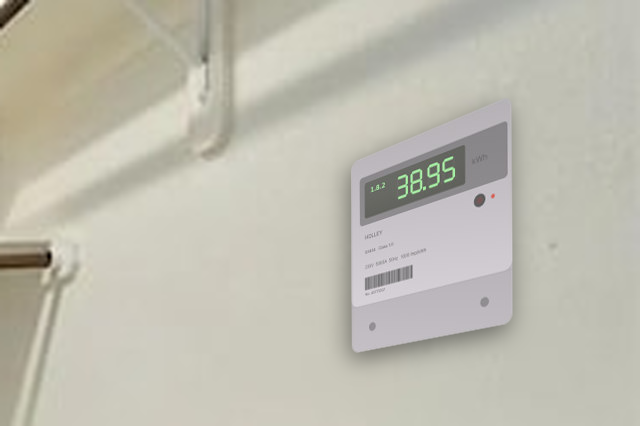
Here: 38.95 kWh
